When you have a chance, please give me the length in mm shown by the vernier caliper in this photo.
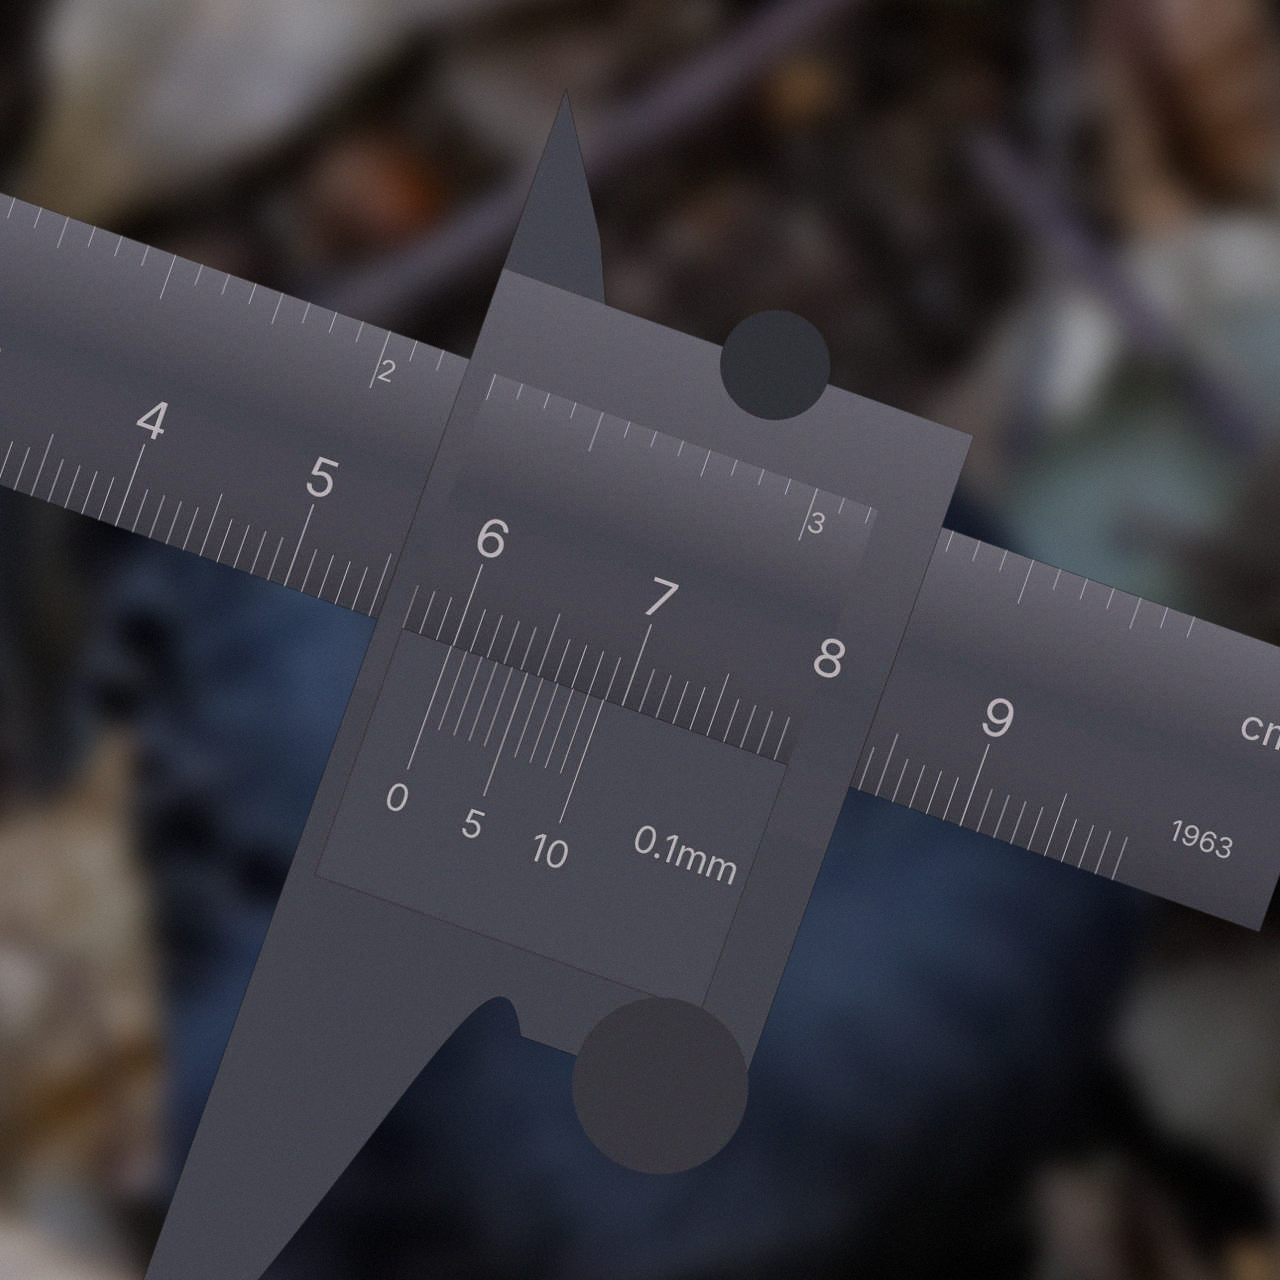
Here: 59.9 mm
